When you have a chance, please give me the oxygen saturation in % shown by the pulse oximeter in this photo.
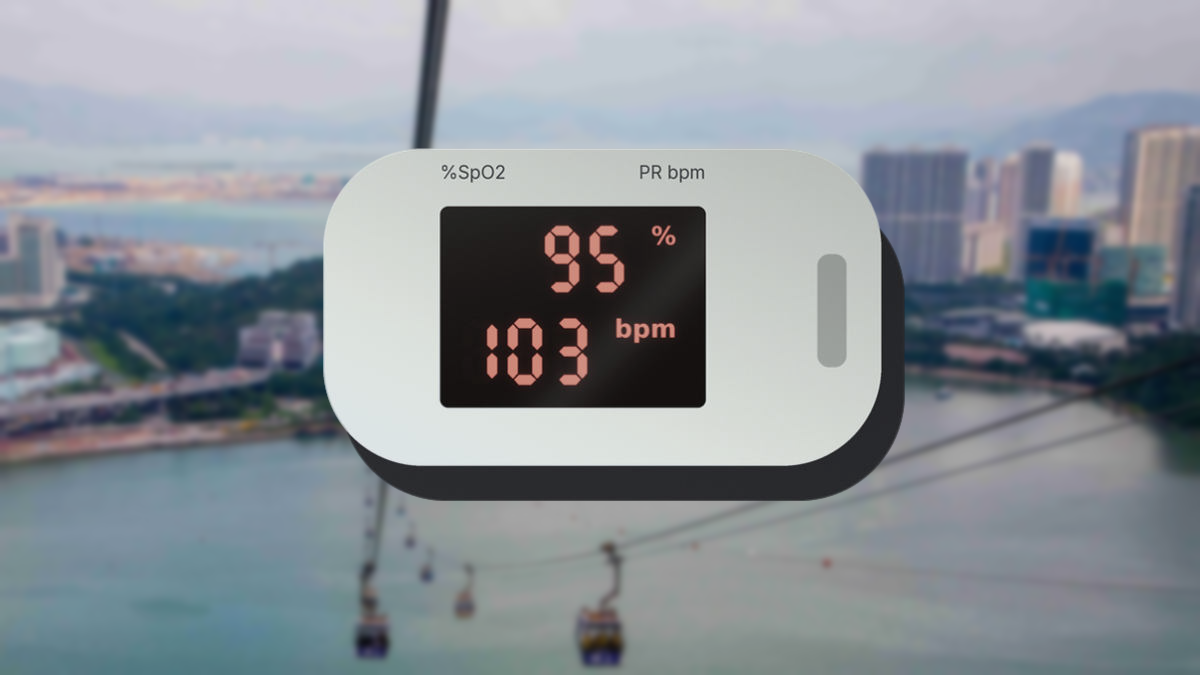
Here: 95 %
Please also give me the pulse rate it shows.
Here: 103 bpm
